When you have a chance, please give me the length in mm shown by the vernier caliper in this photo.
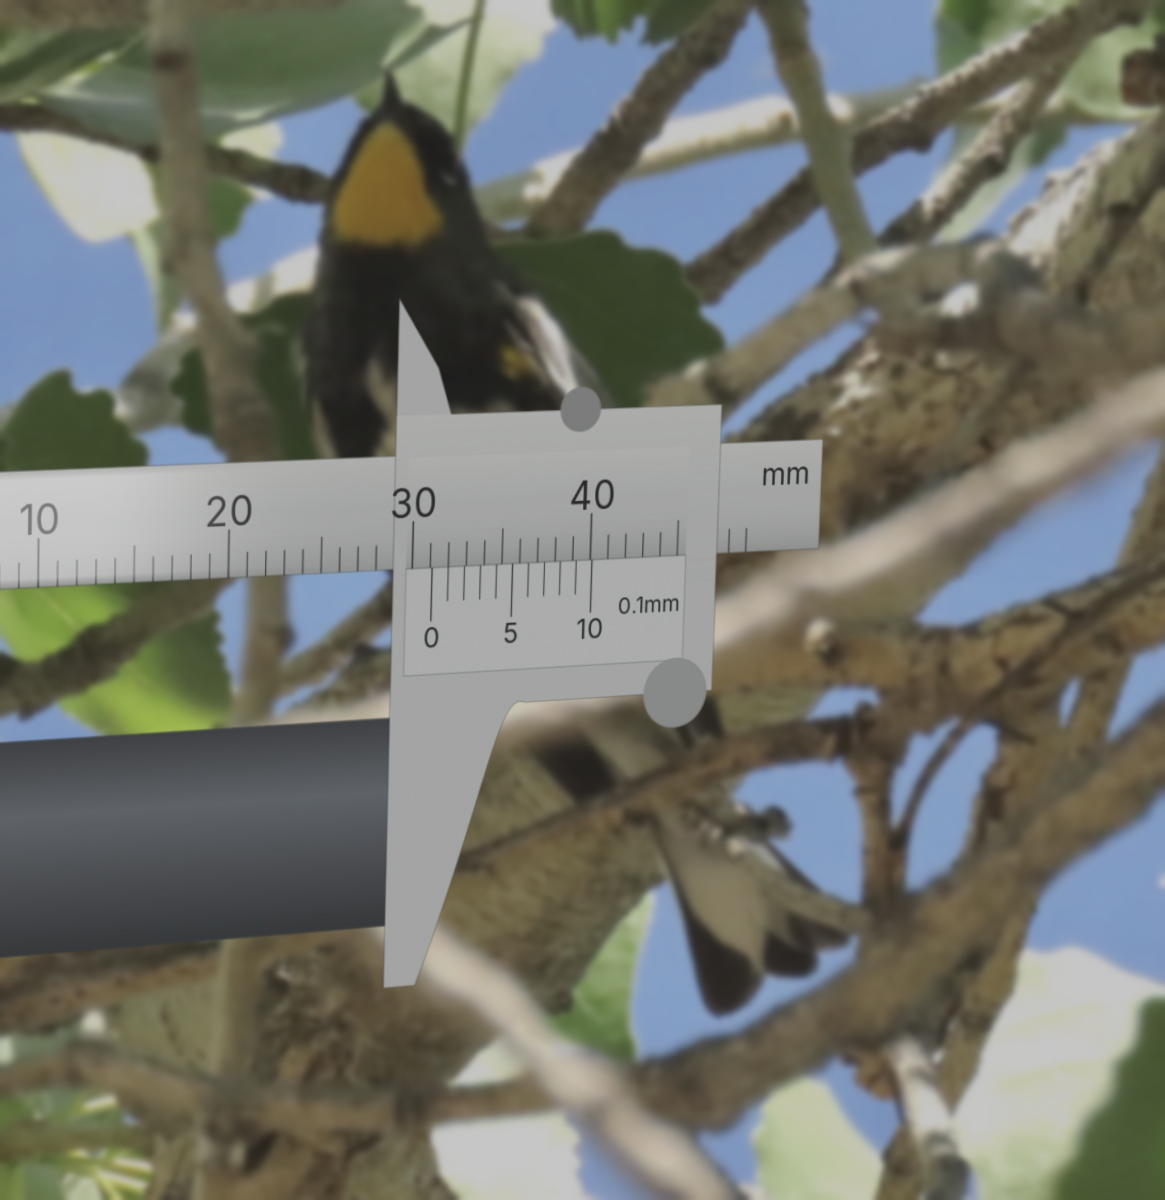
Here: 31.1 mm
